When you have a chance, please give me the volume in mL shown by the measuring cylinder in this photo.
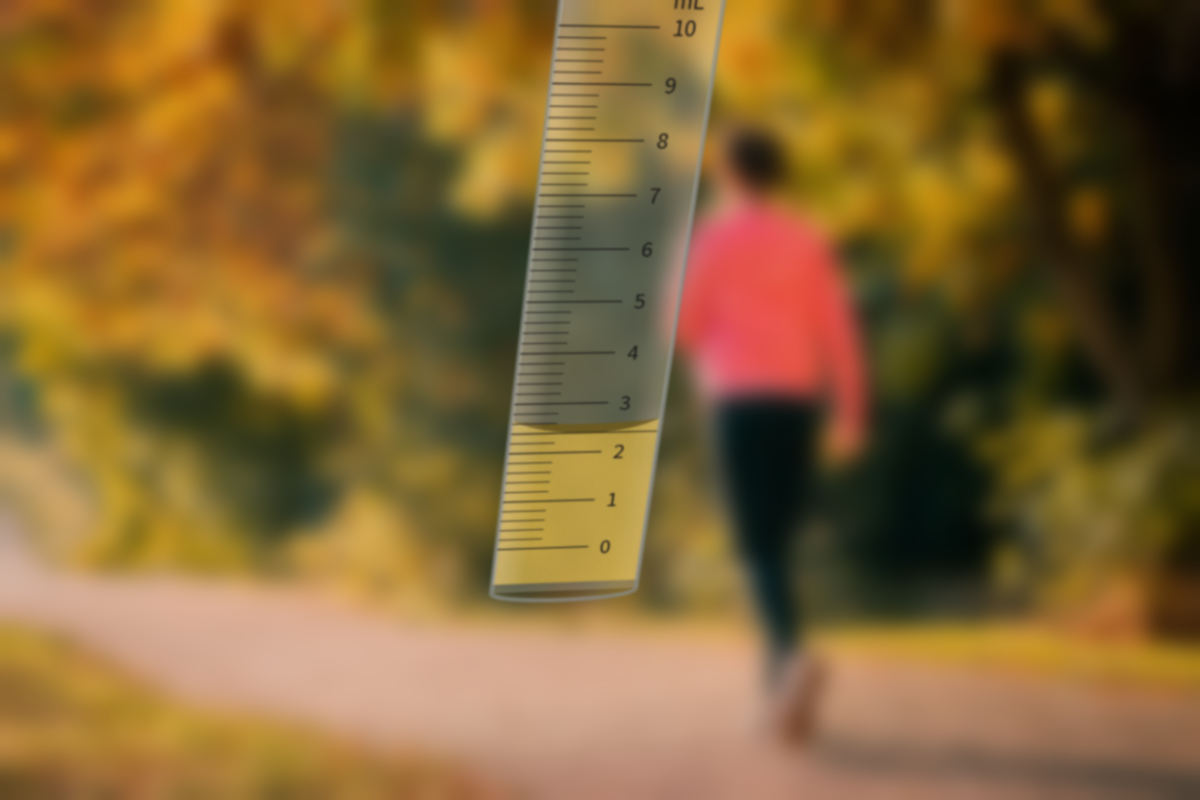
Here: 2.4 mL
